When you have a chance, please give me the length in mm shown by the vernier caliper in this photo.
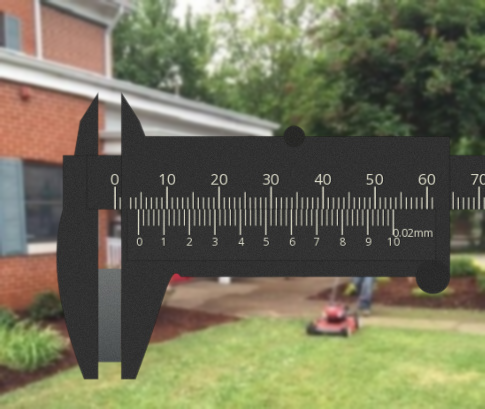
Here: 4.5 mm
